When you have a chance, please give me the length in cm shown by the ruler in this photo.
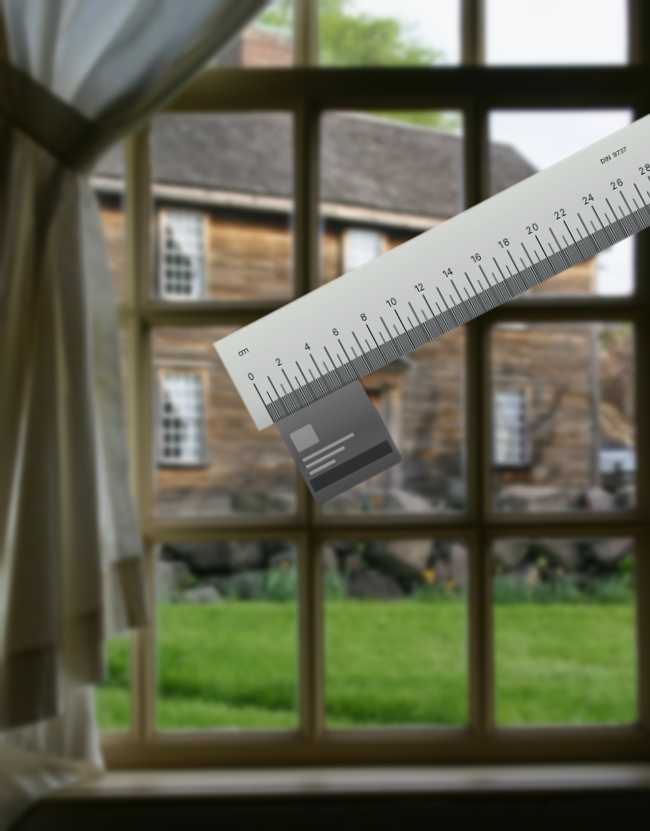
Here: 6 cm
